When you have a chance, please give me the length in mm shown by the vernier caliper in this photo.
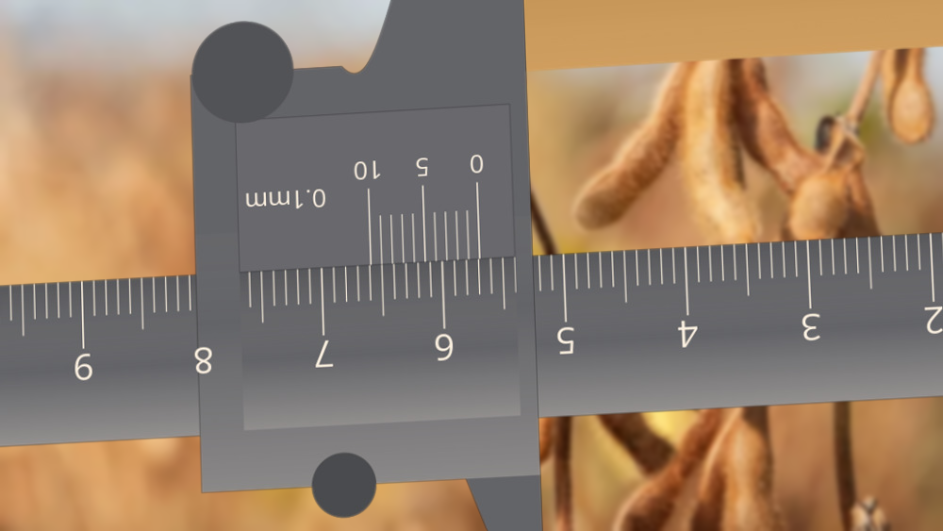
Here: 56.9 mm
